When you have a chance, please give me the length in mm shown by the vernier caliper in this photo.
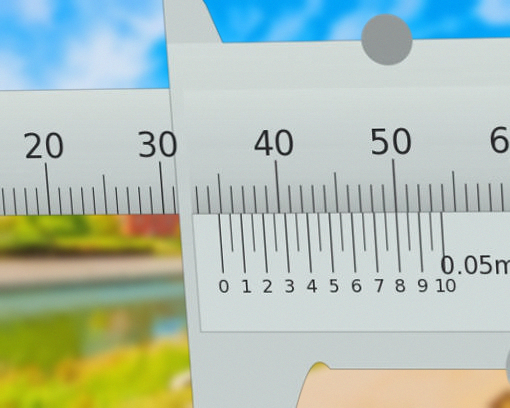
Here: 34.8 mm
